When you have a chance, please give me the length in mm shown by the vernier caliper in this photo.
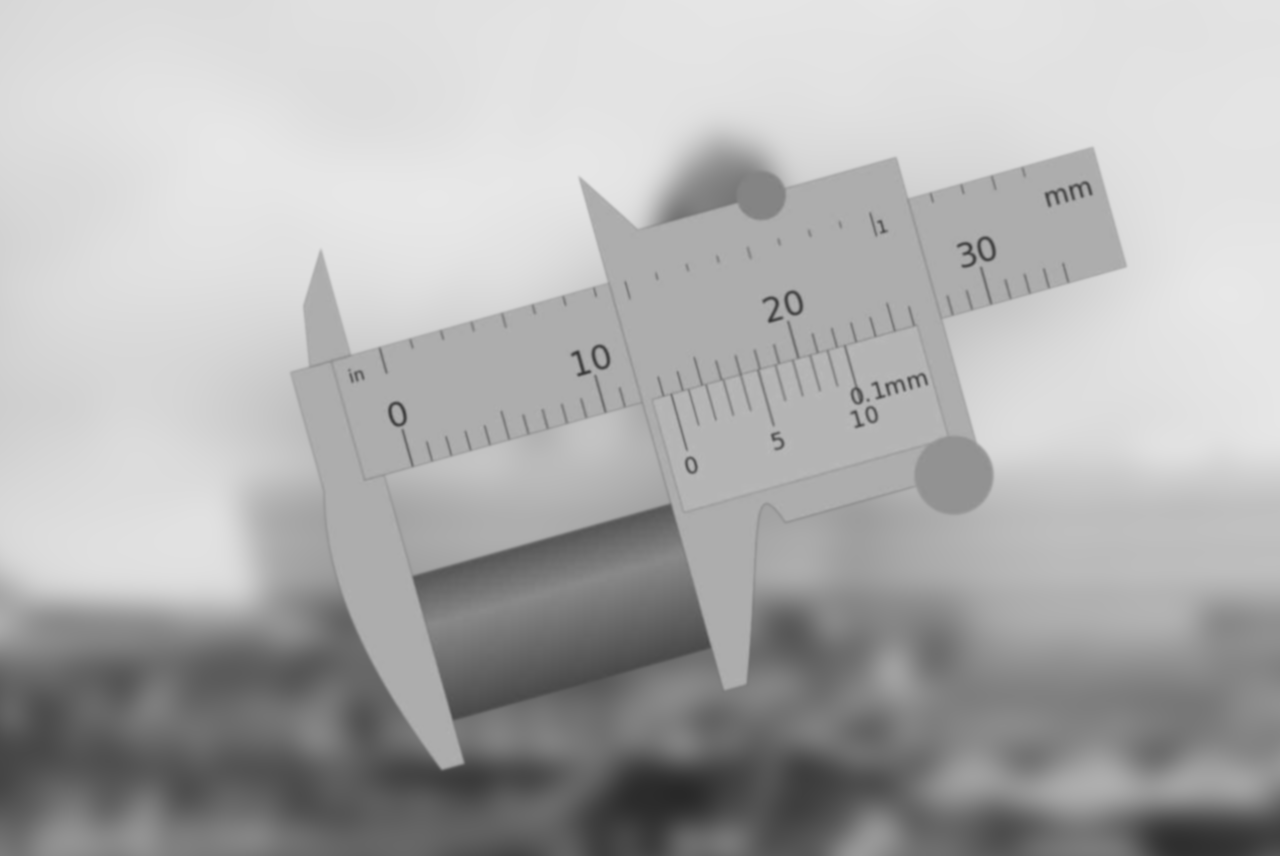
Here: 13.4 mm
